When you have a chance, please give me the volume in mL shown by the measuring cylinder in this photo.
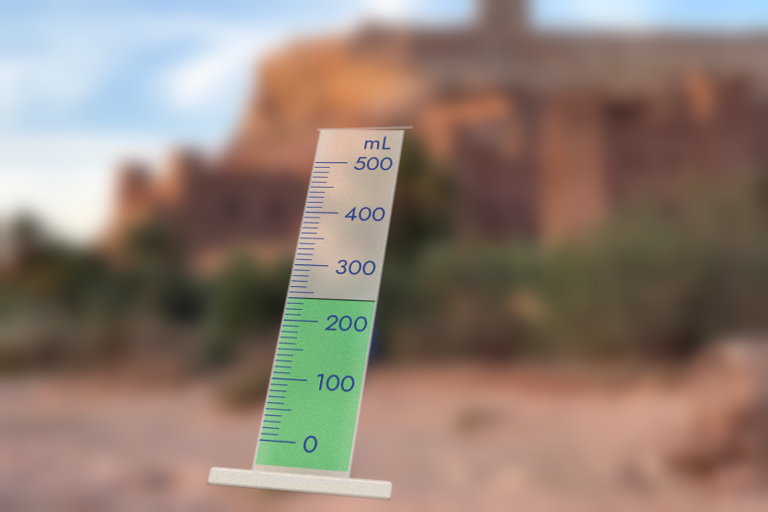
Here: 240 mL
